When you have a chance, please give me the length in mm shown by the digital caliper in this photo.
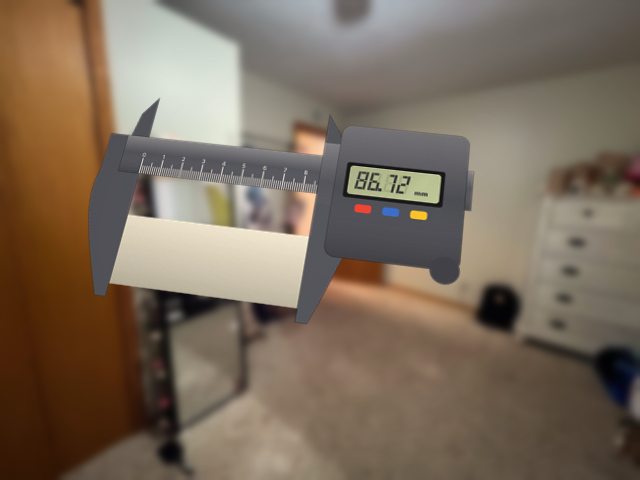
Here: 86.72 mm
